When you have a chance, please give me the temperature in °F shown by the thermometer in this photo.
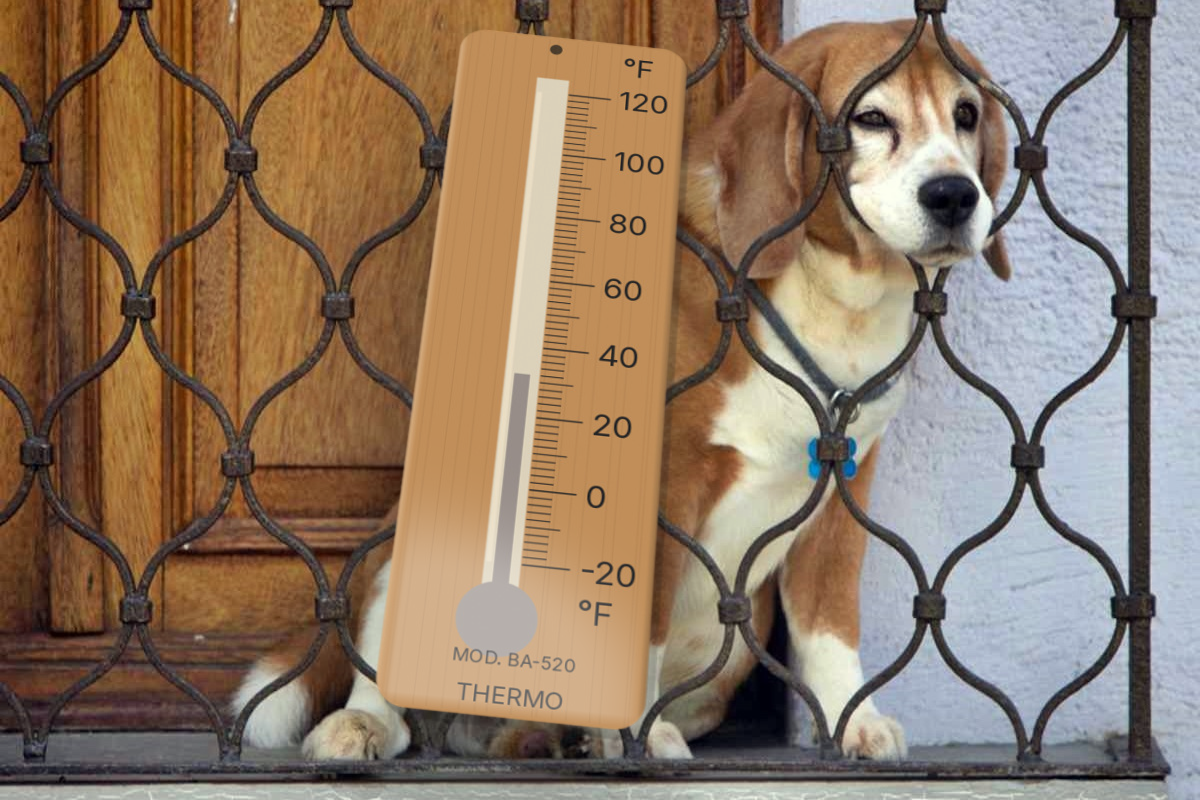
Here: 32 °F
